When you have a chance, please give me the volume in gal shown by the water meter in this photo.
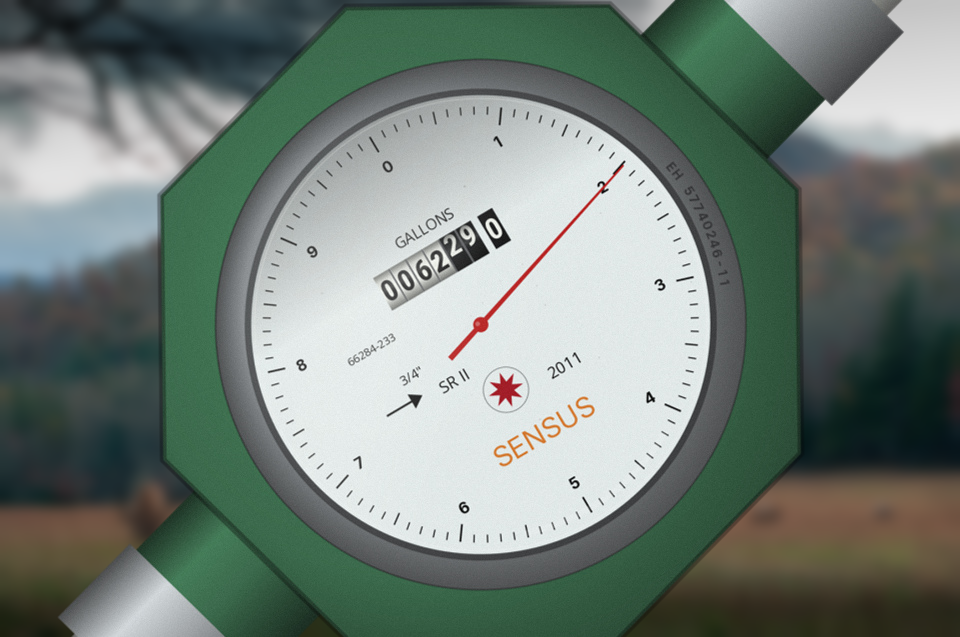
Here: 62292.0 gal
